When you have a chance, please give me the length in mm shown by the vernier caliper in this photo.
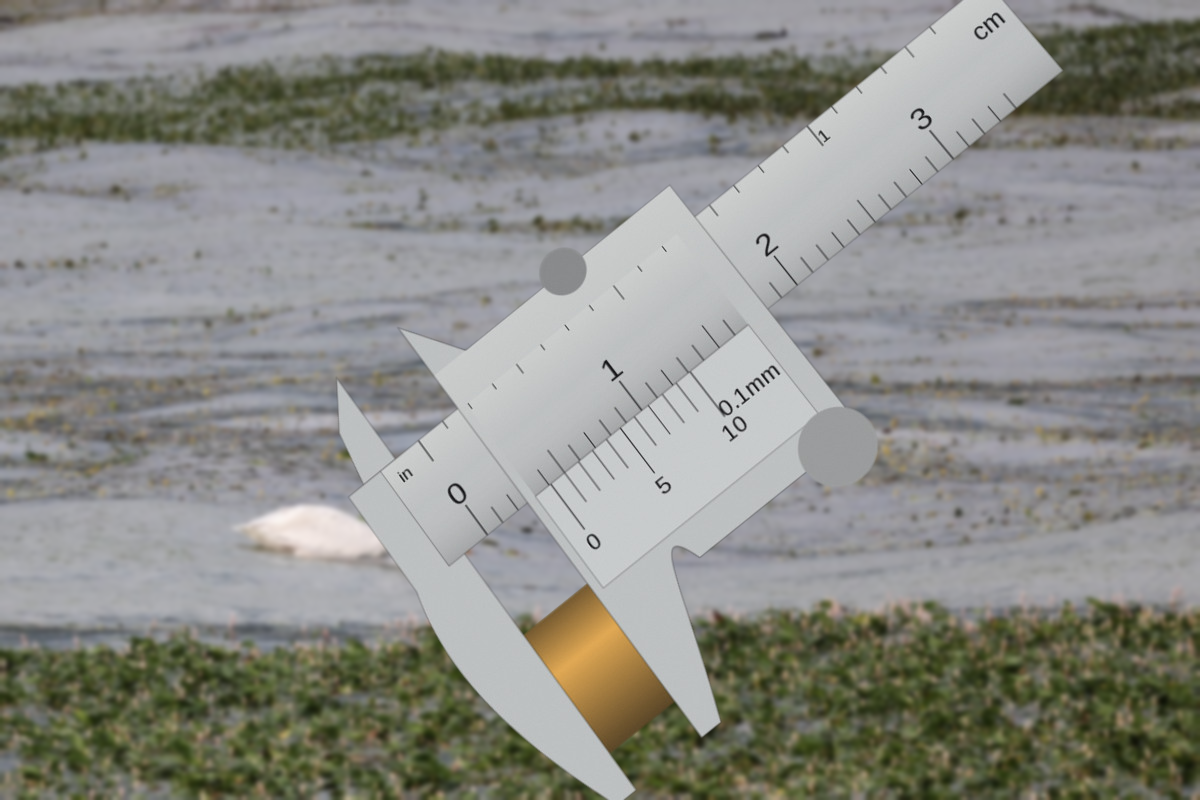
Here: 4.1 mm
